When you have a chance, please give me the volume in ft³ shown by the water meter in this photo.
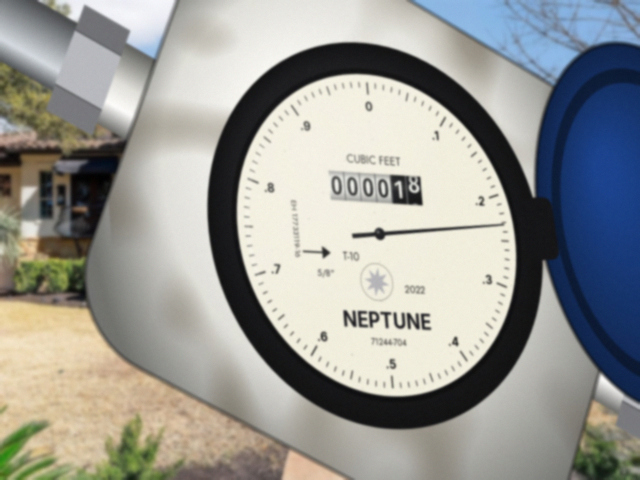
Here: 18.23 ft³
